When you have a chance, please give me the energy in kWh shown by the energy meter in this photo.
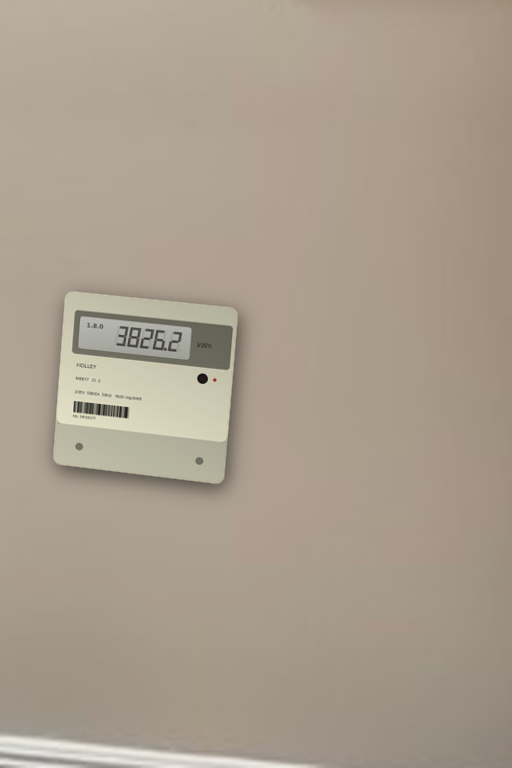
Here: 3826.2 kWh
